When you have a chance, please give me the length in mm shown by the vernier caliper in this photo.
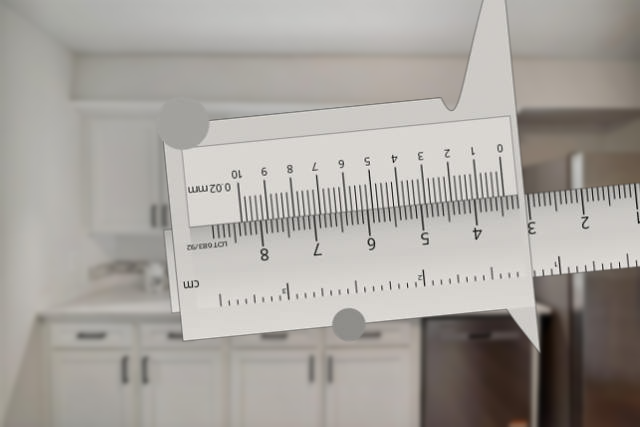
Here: 34.5 mm
